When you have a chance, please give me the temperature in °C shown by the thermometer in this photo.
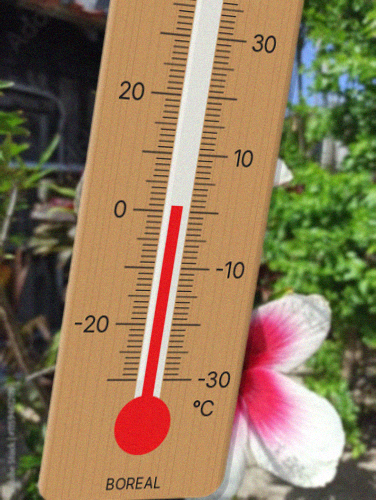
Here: 1 °C
